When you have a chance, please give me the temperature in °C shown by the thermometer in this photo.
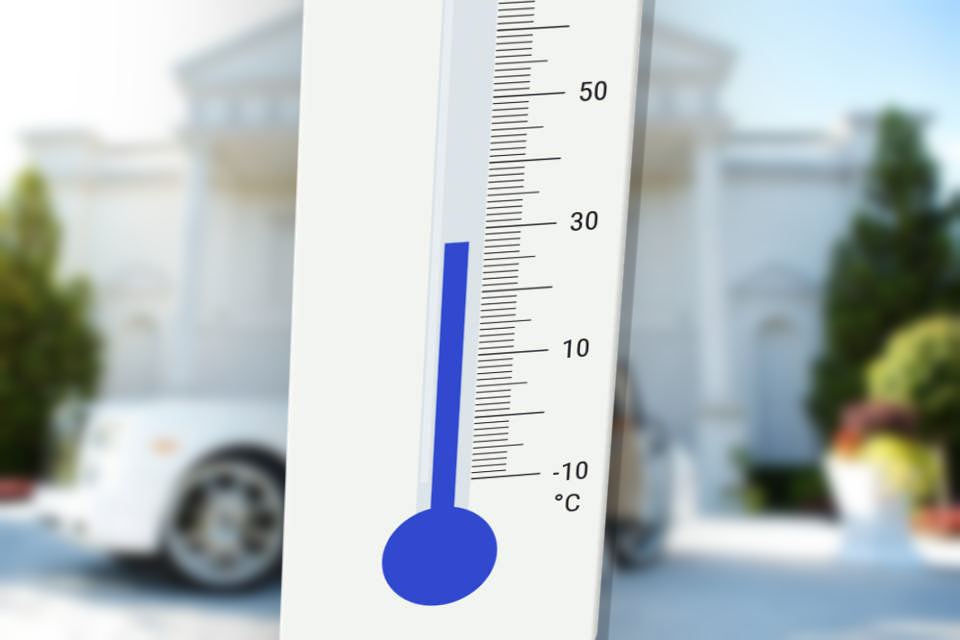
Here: 28 °C
